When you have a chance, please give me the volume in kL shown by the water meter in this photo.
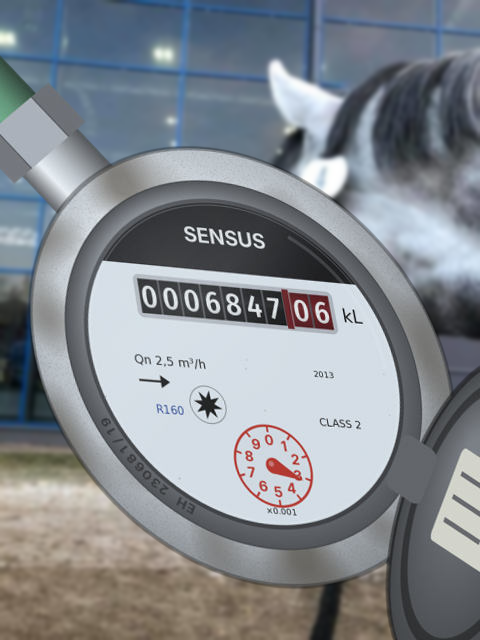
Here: 6847.063 kL
